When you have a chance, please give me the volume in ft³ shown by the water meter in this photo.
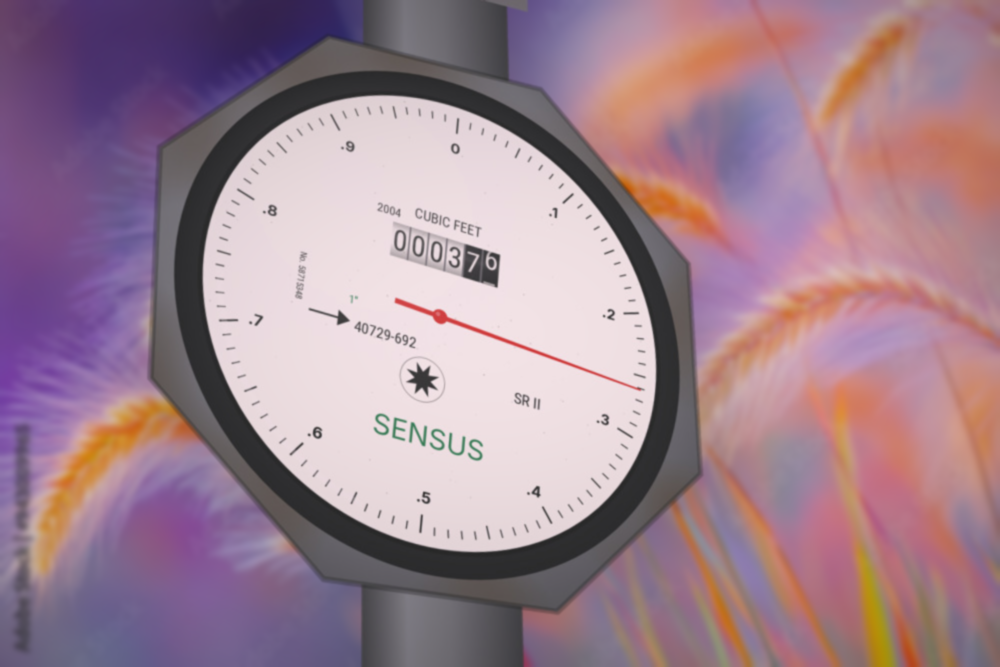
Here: 376.26 ft³
